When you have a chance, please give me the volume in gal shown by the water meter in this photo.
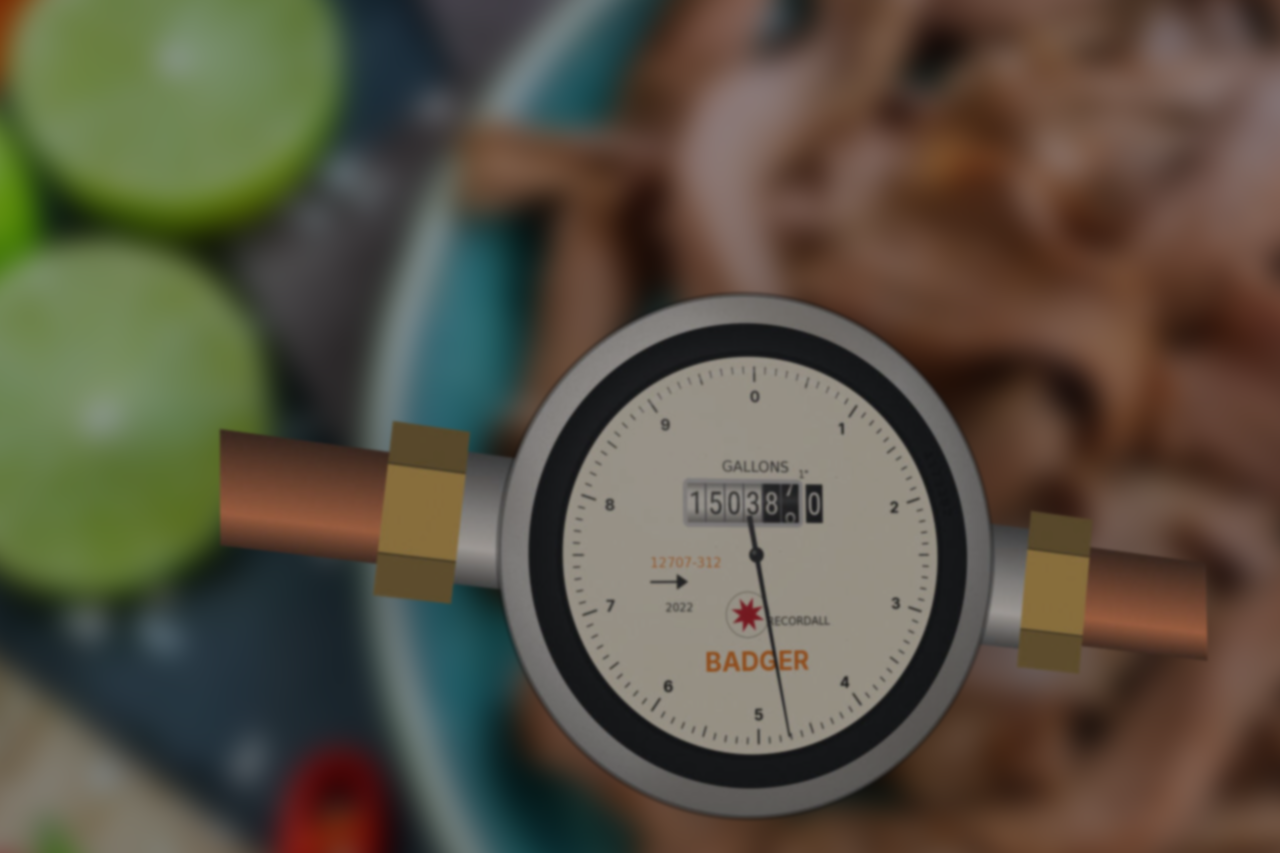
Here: 1503874.7 gal
